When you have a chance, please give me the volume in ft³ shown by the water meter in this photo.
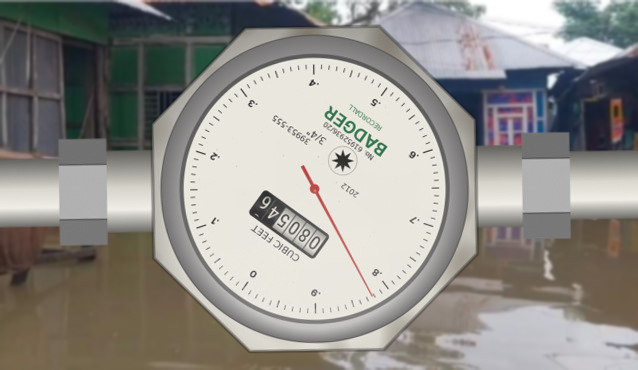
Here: 80545.82 ft³
